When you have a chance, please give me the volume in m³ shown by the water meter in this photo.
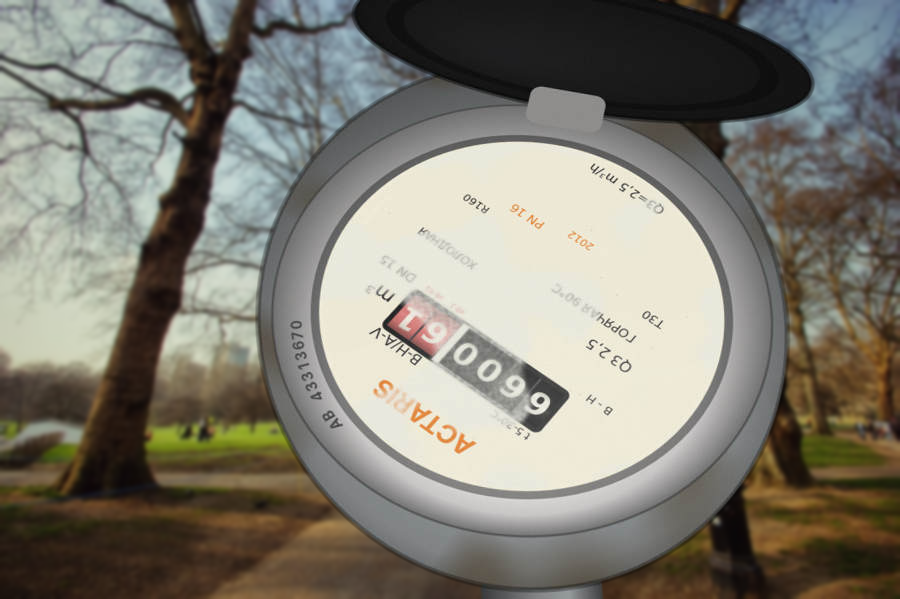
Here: 6600.61 m³
